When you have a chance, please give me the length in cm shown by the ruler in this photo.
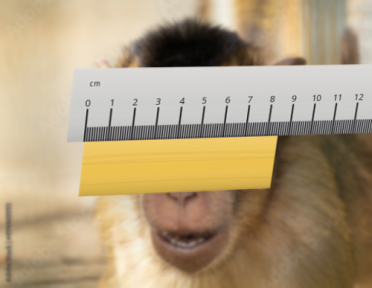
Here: 8.5 cm
